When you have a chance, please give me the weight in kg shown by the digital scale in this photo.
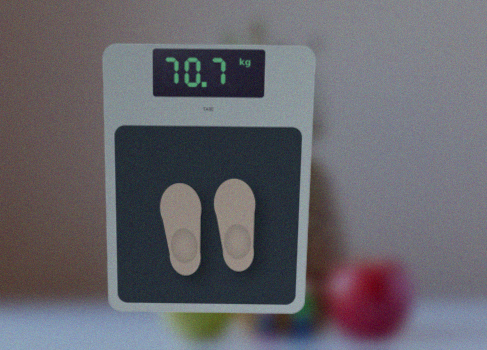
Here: 70.7 kg
